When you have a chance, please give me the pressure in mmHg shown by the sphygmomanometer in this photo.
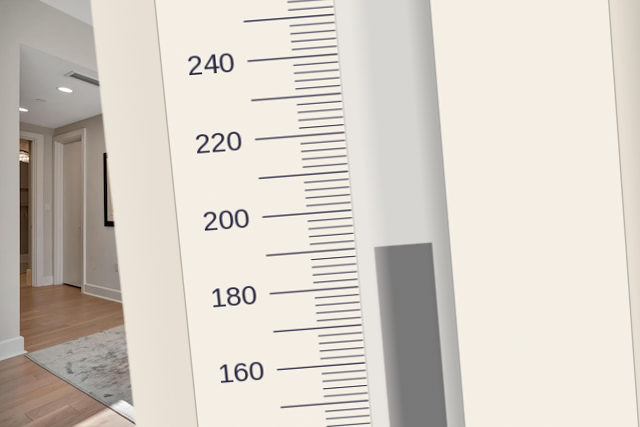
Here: 190 mmHg
